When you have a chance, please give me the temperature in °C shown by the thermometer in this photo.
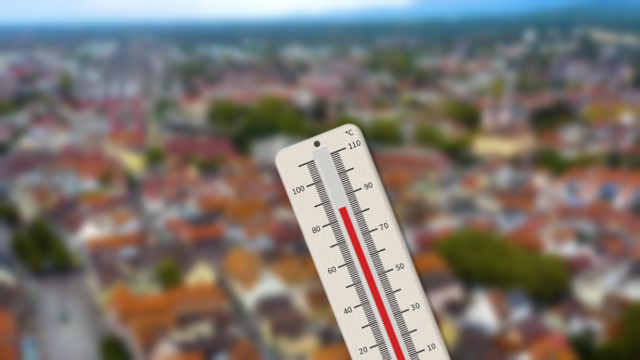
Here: 85 °C
